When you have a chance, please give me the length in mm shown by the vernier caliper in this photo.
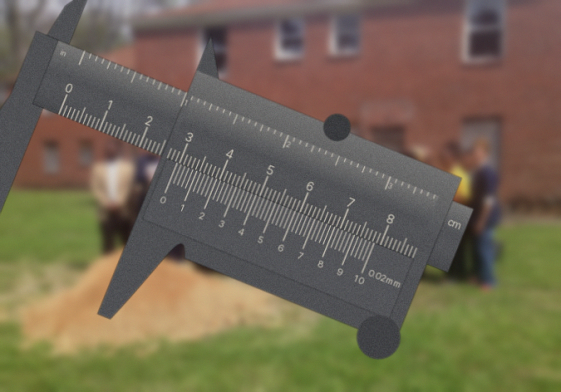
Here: 29.5 mm
